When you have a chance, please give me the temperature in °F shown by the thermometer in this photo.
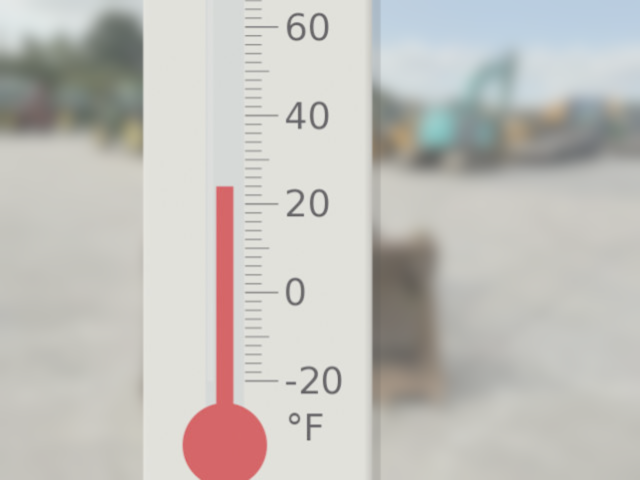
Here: 24 °F
